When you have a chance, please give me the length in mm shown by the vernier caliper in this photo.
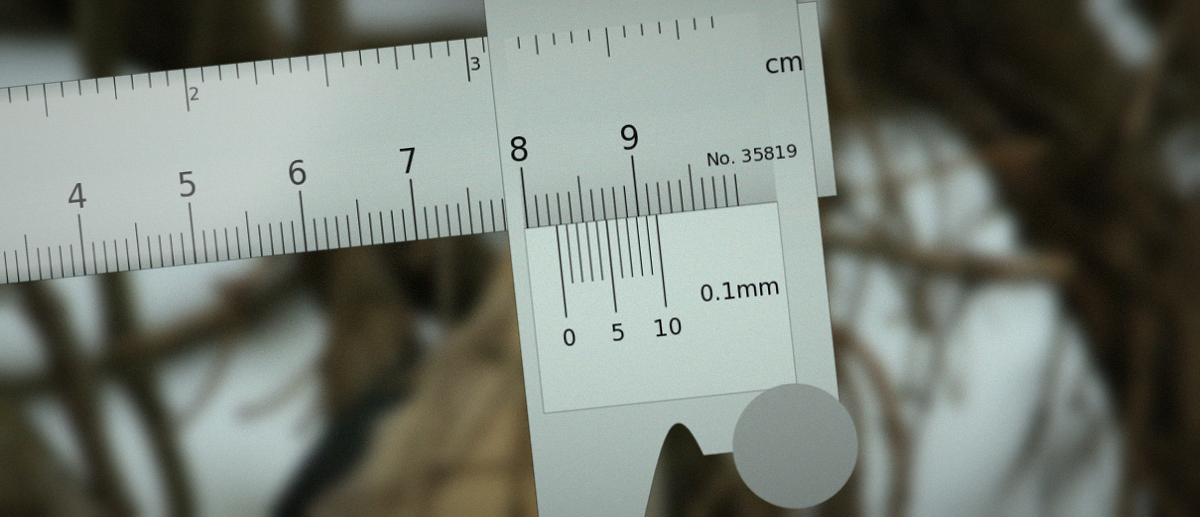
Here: 82.6 mm
